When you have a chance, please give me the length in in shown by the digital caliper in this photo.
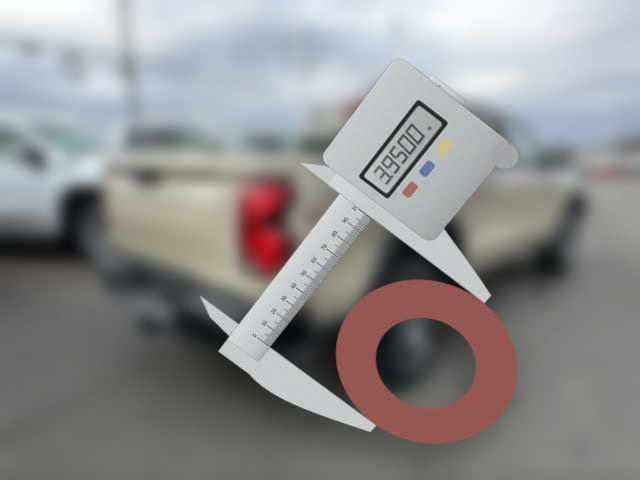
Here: 3.9500 in
